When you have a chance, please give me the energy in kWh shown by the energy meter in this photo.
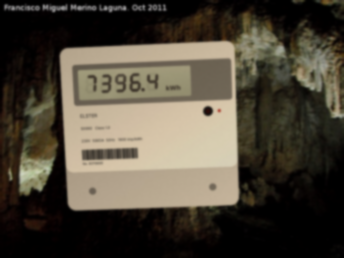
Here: 7396.4 kWh
